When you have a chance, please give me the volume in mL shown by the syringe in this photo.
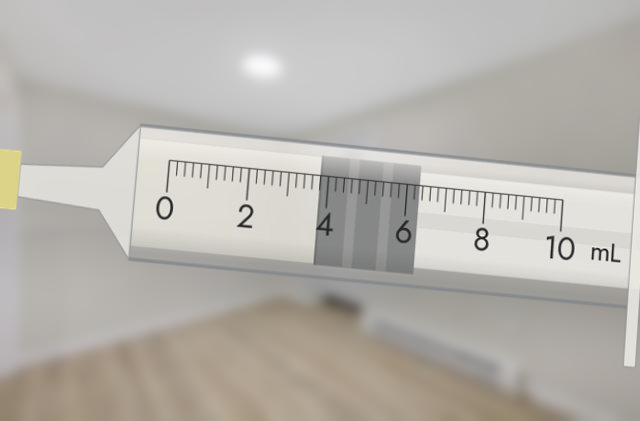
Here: 3.8 mL
